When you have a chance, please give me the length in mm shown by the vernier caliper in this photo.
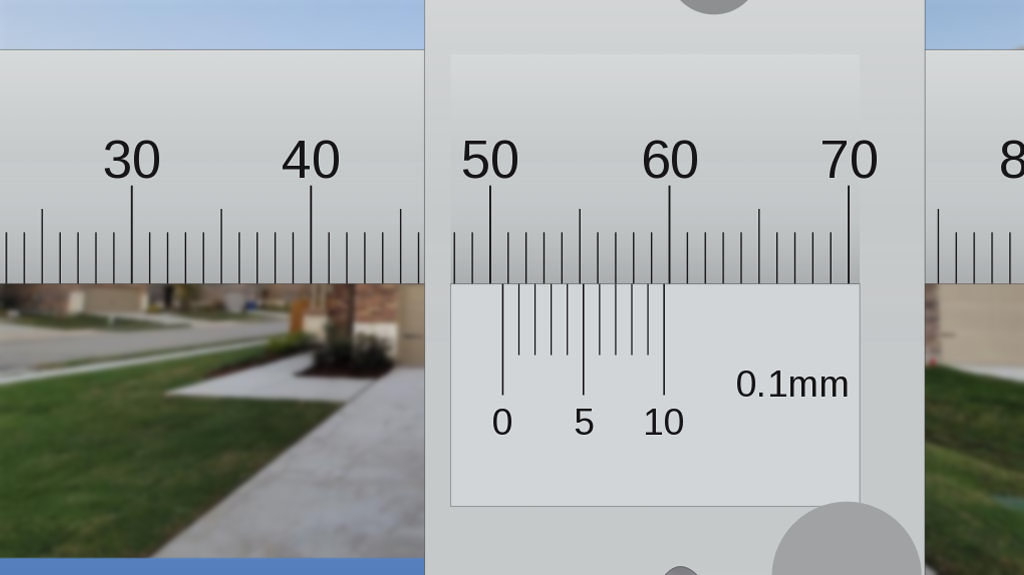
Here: 50.7 mm
